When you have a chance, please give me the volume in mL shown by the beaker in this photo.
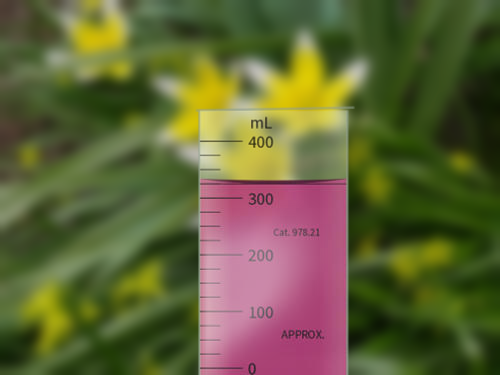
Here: 325 mL
